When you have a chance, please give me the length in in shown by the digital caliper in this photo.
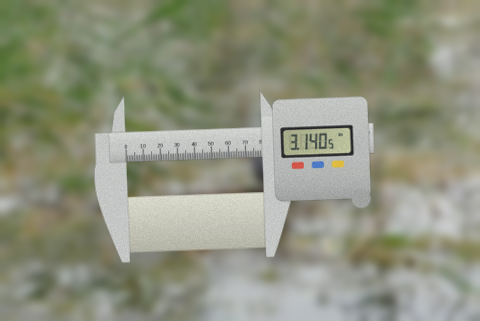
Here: 3.1405 in
